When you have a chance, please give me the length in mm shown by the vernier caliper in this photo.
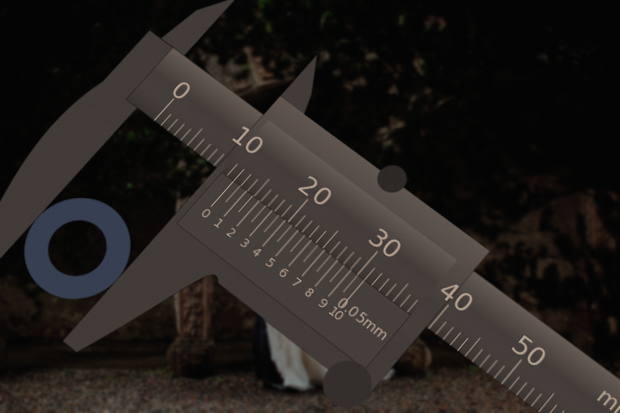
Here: 12.0 mm
